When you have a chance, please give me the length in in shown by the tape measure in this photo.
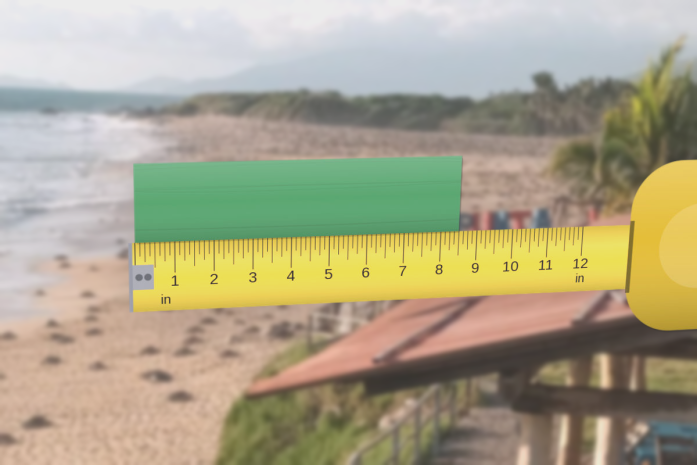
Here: 8.5 in
